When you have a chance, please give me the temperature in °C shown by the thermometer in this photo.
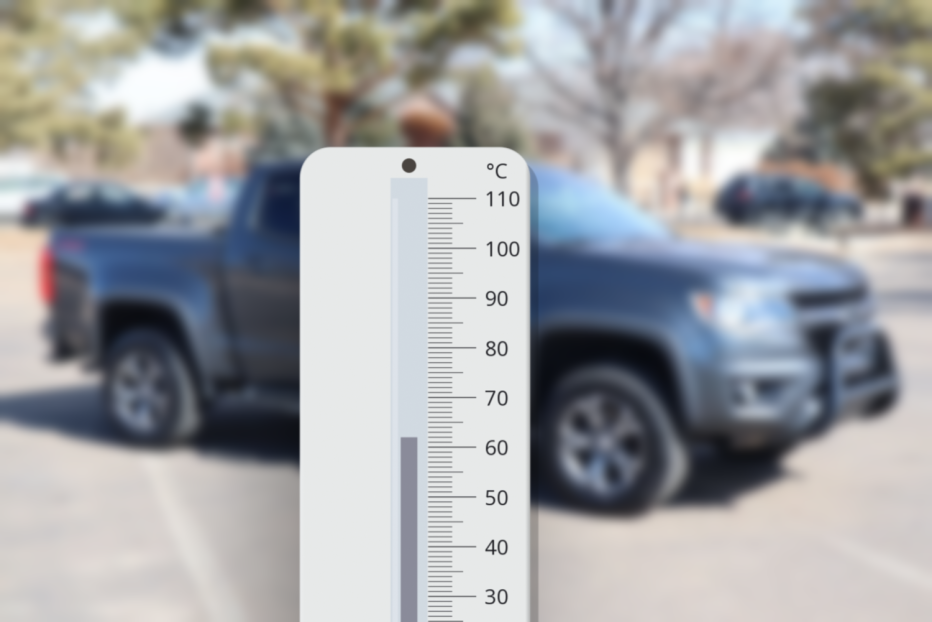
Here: 62 °C
